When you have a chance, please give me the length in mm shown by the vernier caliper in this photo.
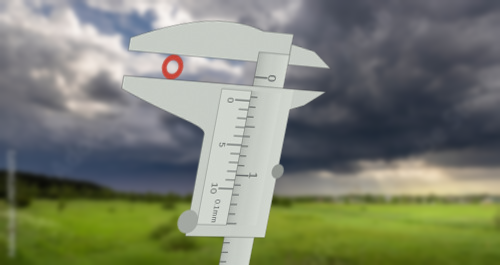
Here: 2.4 mm
